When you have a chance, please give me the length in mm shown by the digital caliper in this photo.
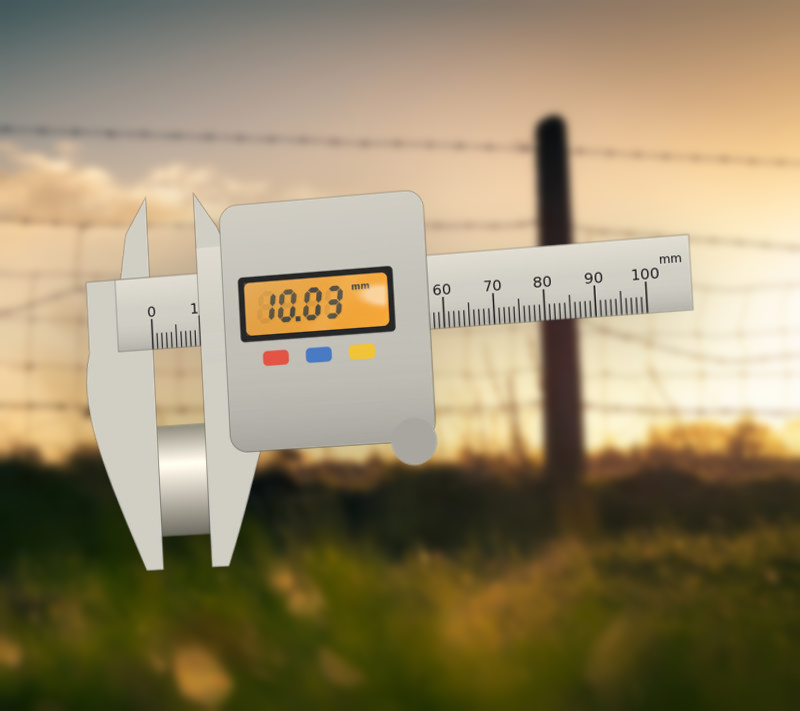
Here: 10.03 mm
